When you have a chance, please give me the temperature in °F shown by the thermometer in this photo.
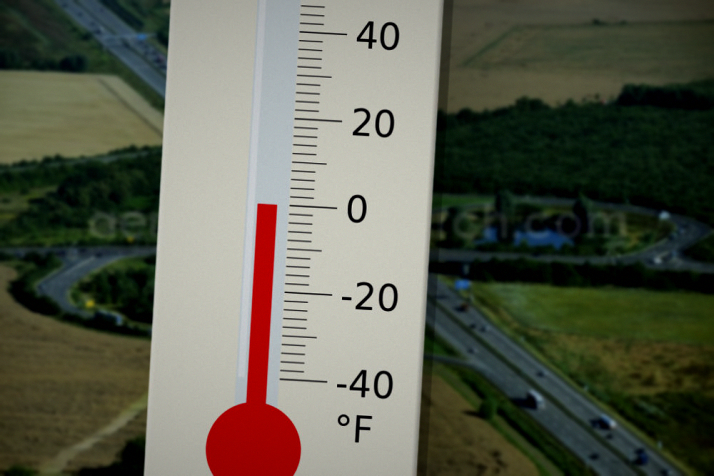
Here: 0 °F
